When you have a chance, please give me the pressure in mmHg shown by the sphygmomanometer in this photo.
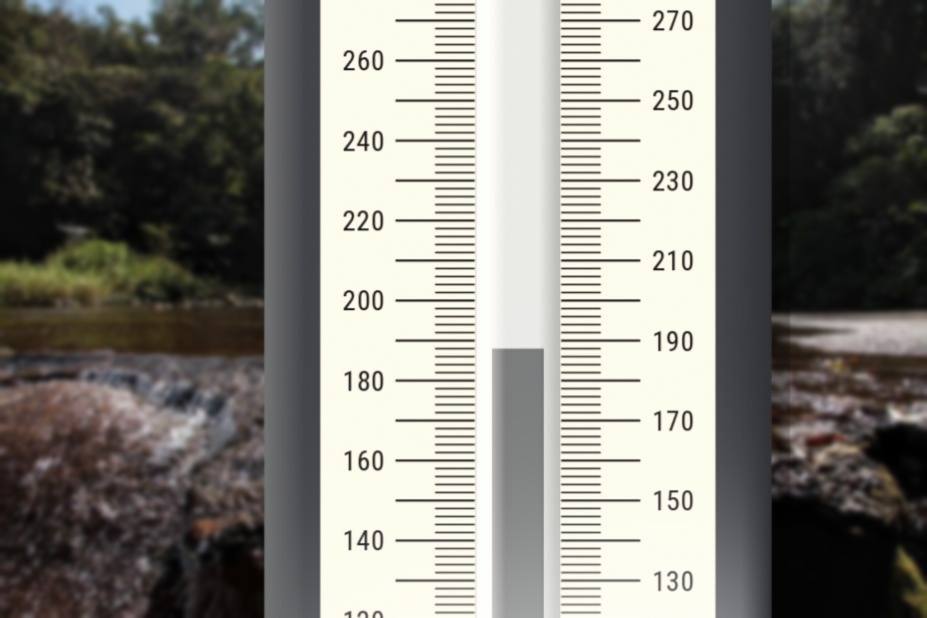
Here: 188 mmHg
